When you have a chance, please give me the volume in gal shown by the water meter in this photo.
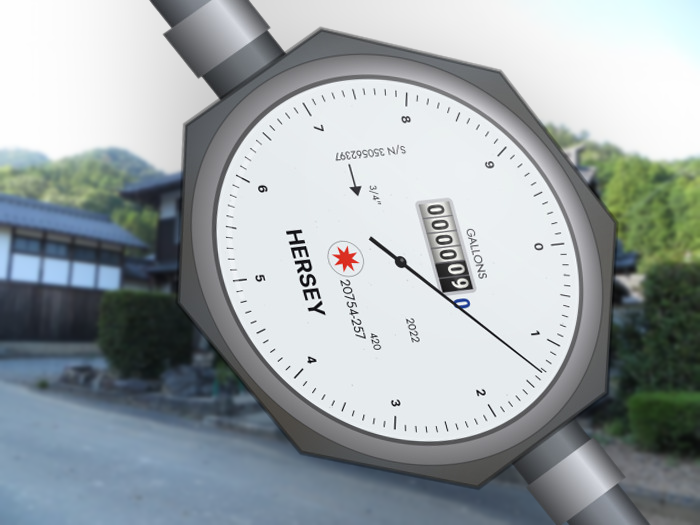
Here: 91.3 gal
